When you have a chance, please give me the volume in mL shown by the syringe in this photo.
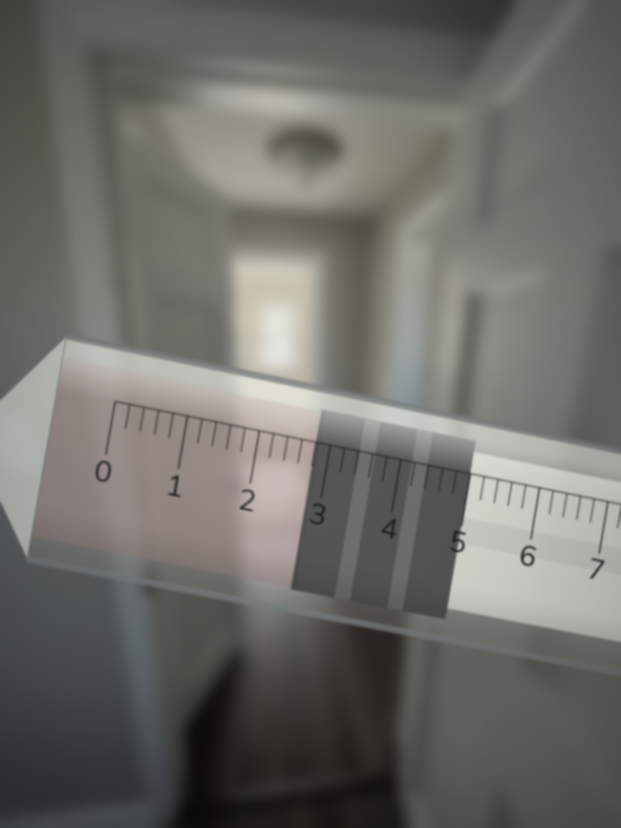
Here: 2.8 mL
